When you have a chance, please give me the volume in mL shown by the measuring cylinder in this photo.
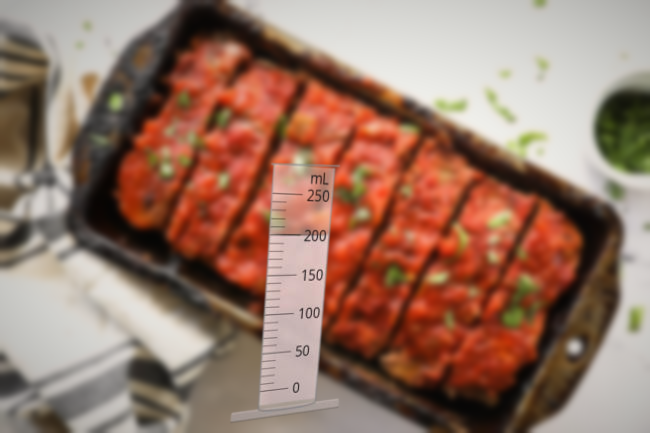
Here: 200 mL
